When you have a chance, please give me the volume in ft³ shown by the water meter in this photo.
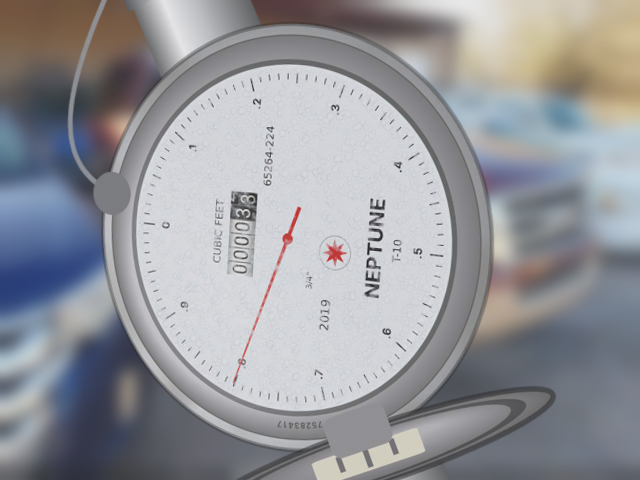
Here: 32.80 ft³
